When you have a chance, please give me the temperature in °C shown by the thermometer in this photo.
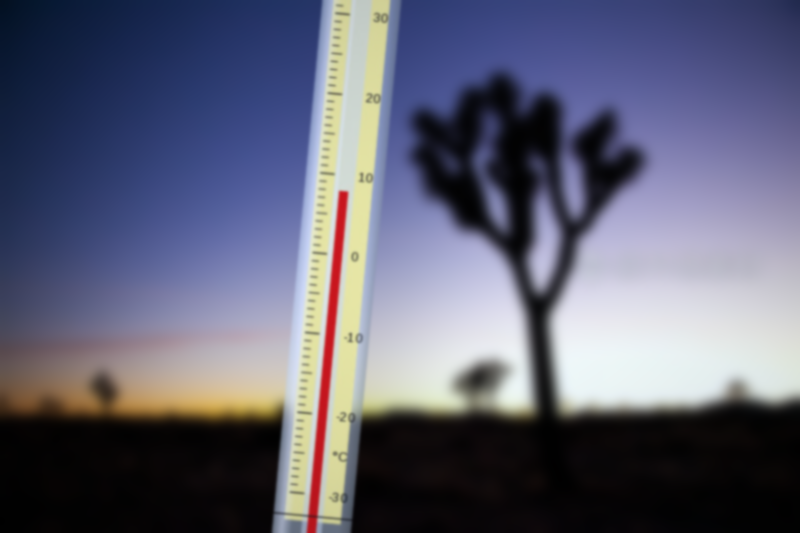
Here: 8 °C
